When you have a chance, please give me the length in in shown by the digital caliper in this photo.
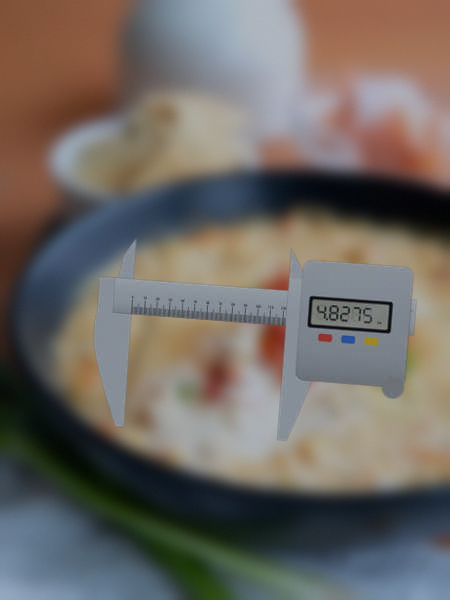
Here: 4.8275 in
